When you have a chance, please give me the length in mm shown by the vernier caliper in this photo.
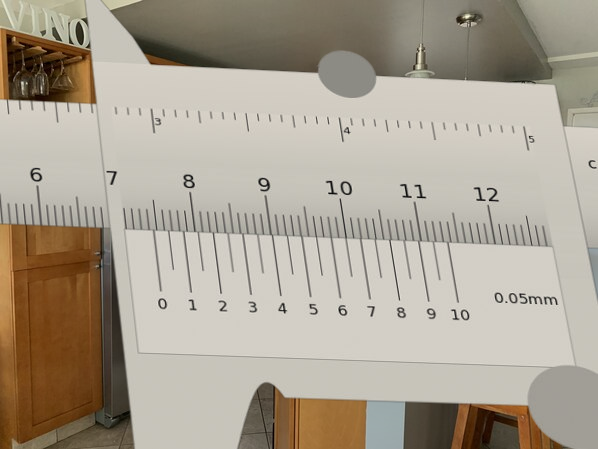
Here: 74.6 mm
